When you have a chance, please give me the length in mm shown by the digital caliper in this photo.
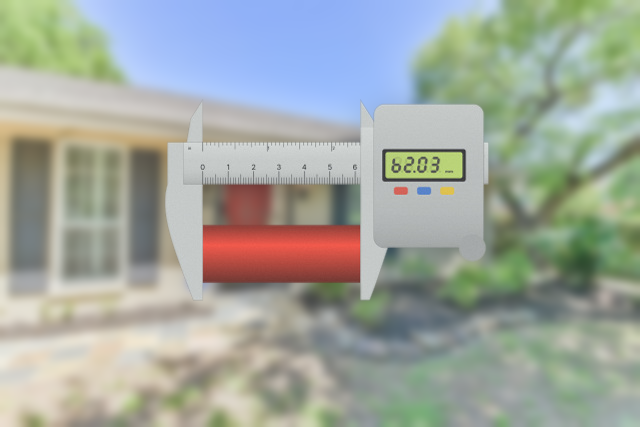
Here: 62.03 mm
